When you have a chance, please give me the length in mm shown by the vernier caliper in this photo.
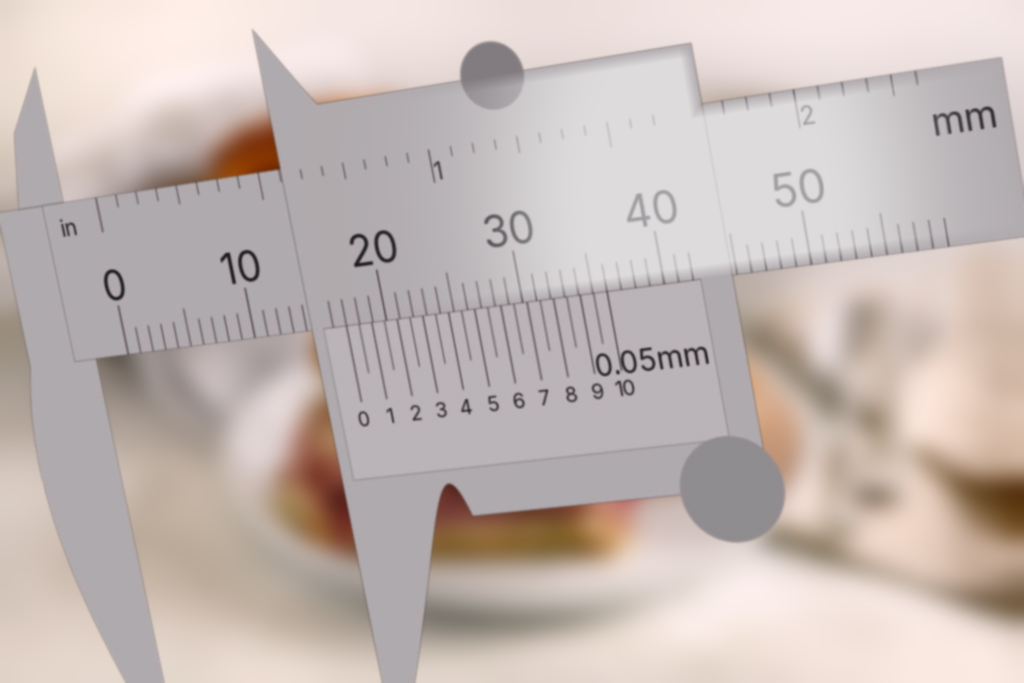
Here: 17.0 mm
